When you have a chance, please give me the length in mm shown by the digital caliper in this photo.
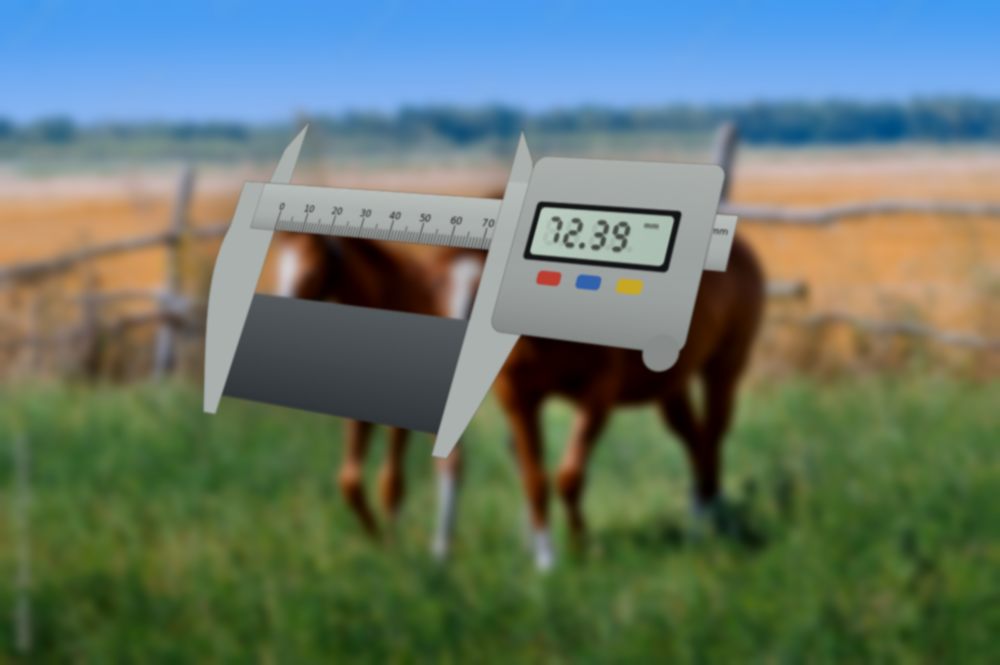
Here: 72.39 mm
